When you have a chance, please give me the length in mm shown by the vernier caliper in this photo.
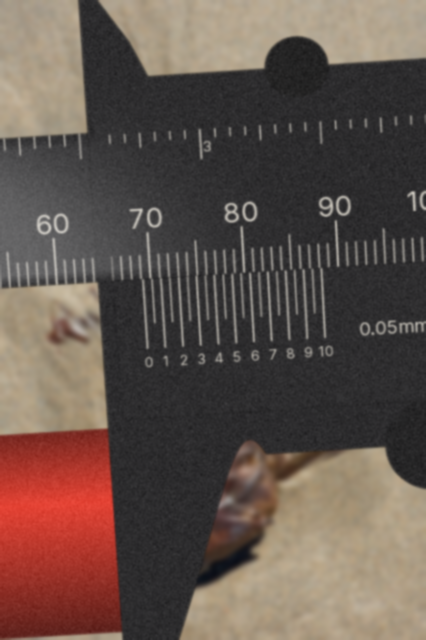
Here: 69.2 mm
